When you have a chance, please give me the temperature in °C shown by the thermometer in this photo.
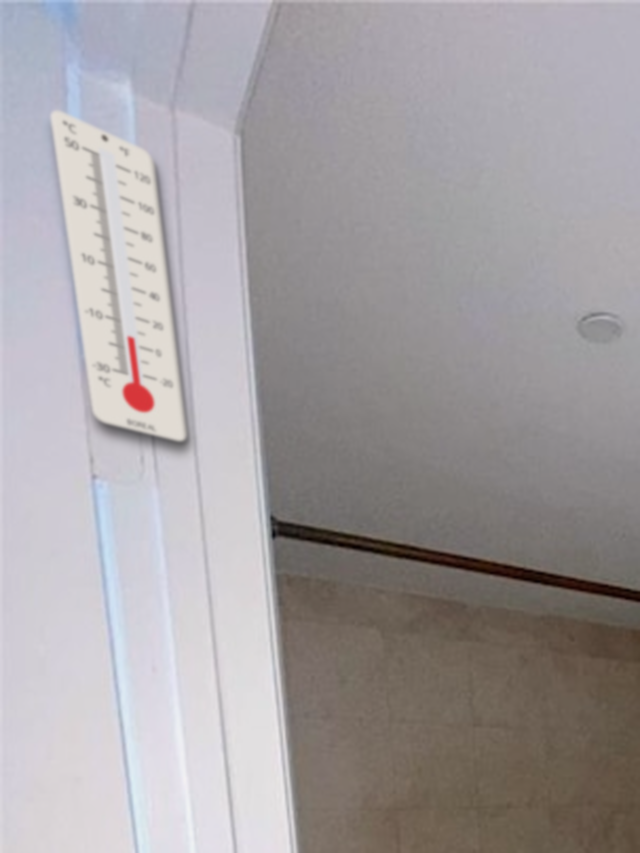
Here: -15 °C
